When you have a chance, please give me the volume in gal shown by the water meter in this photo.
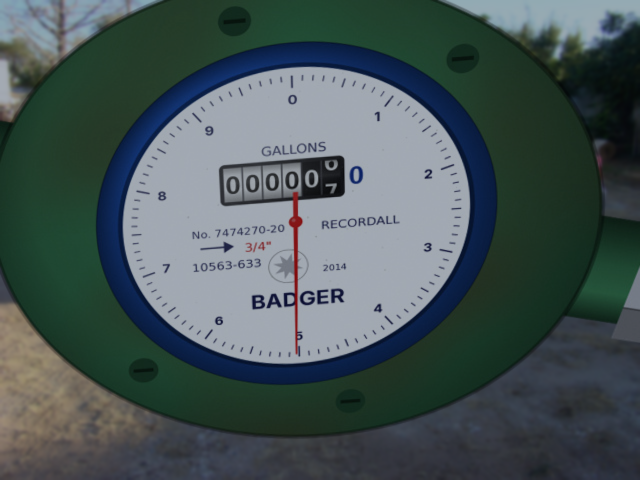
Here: 65.0 gal
